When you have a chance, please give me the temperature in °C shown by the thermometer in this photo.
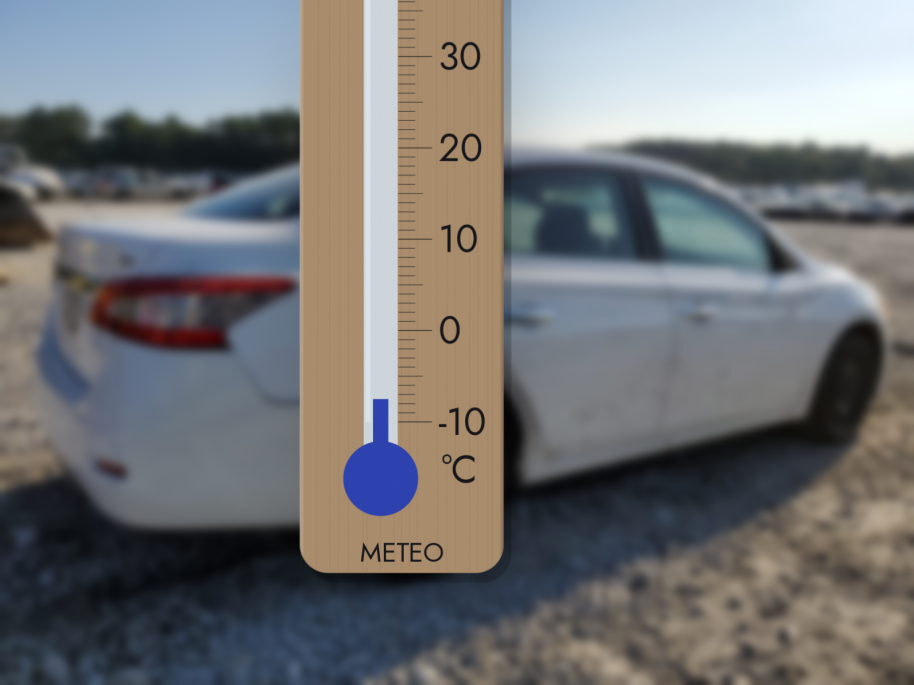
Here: -7.5 °C
